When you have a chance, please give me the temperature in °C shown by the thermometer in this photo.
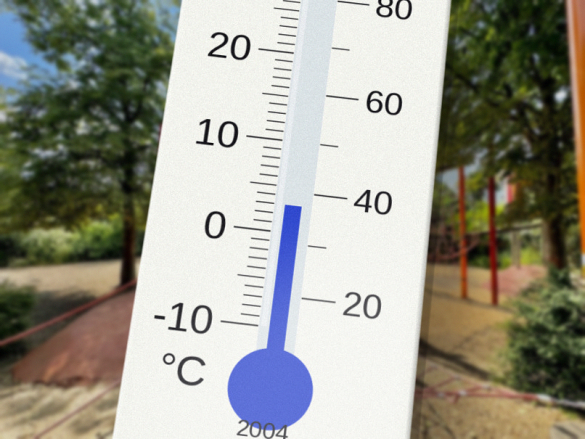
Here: 3 °C
